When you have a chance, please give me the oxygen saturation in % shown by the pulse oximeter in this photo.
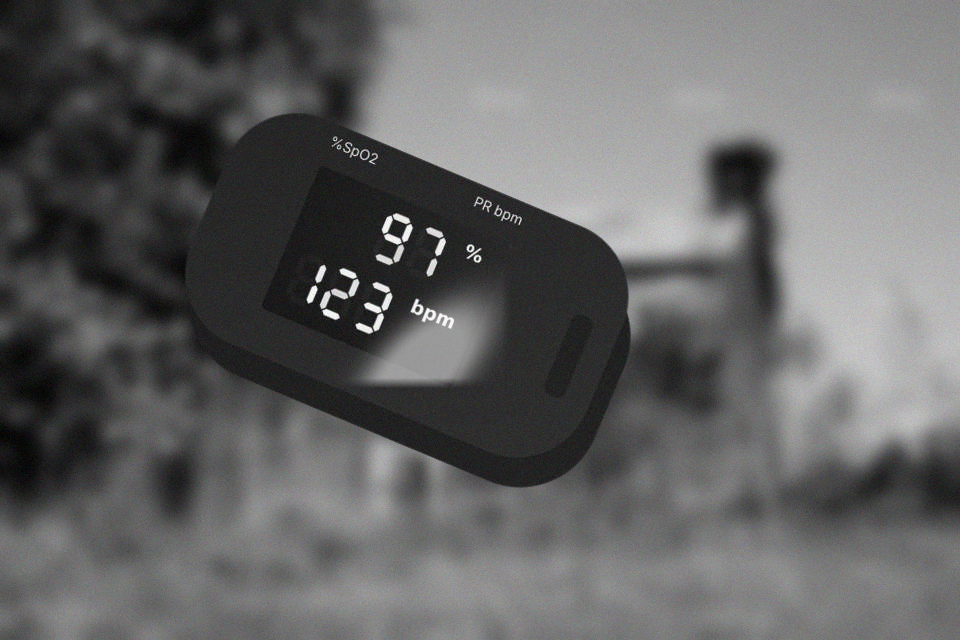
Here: 97 %
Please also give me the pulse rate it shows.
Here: 123 bpm
